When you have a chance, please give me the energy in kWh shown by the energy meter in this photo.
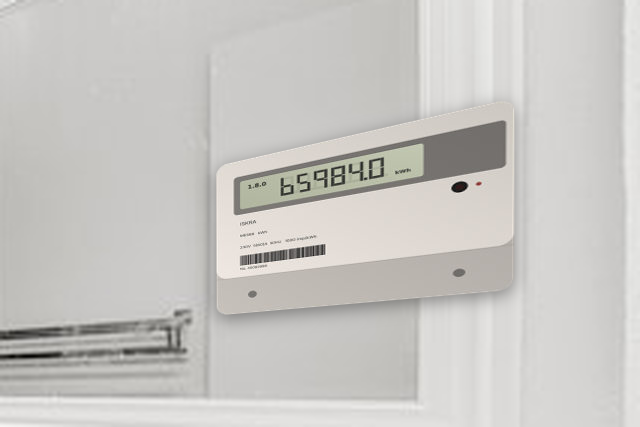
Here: 65984.0 kWh
